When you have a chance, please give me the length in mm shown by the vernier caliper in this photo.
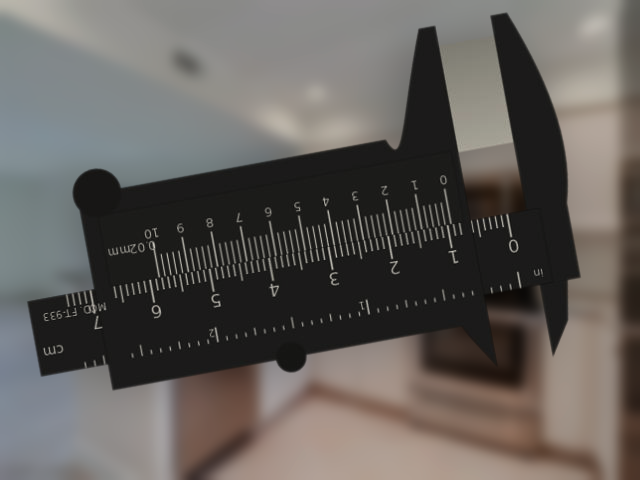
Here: 9.4 mm
